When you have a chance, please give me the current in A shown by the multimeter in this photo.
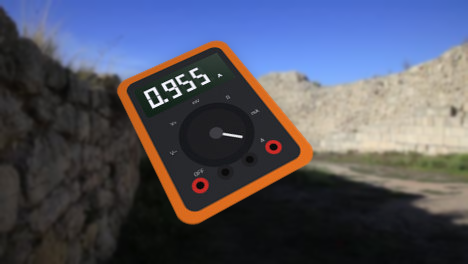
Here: 0.955 A
